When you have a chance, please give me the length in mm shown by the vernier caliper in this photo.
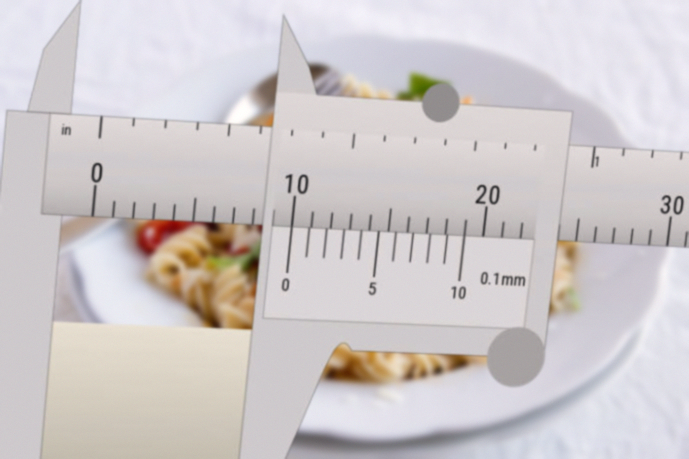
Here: 10.0 mm
